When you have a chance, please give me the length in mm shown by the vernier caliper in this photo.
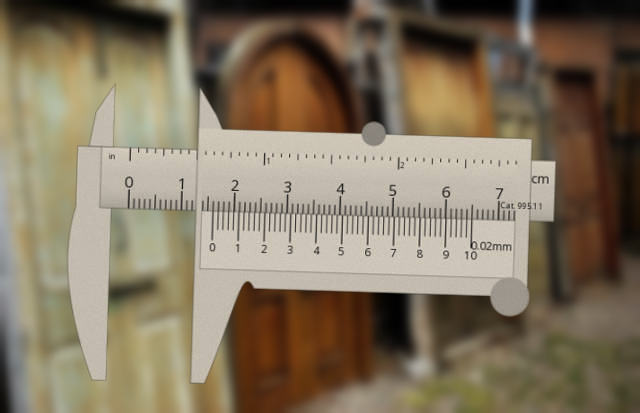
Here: 16.0 mm
